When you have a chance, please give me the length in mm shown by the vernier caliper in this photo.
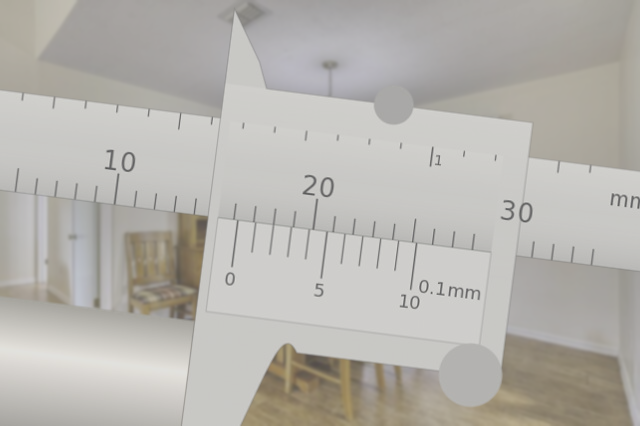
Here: 16.2 mm
